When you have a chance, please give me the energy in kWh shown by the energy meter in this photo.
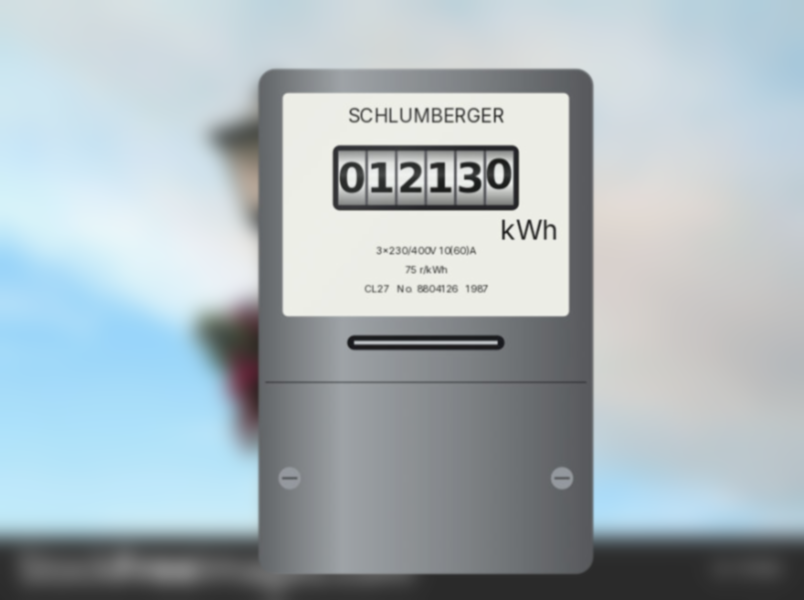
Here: 12130 kWh
